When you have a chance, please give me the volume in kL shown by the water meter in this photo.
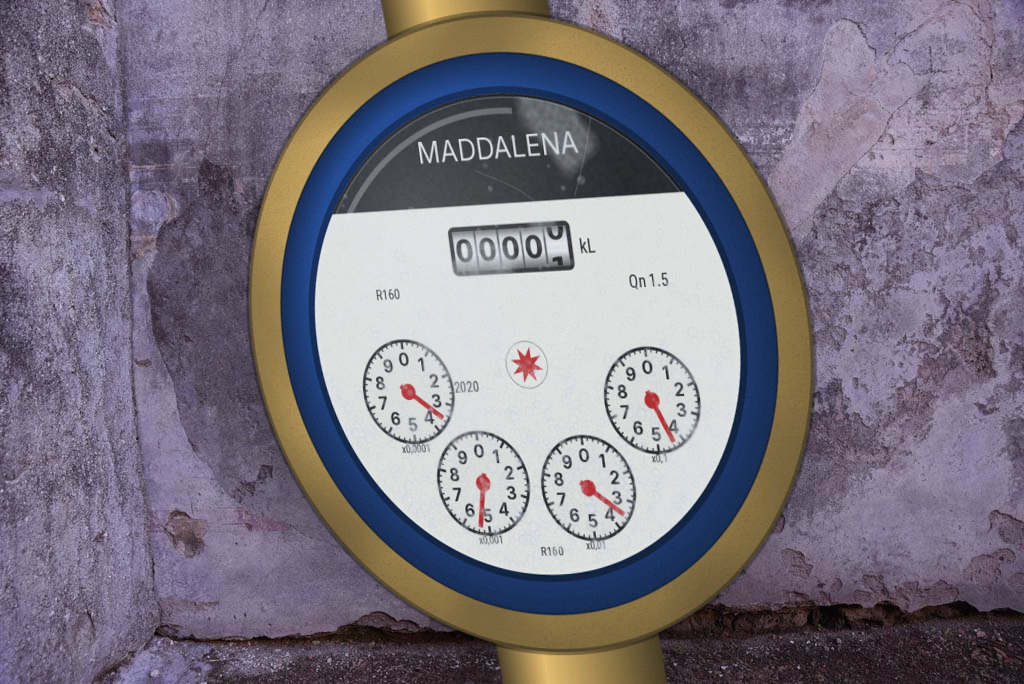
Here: 0.4353 kL
